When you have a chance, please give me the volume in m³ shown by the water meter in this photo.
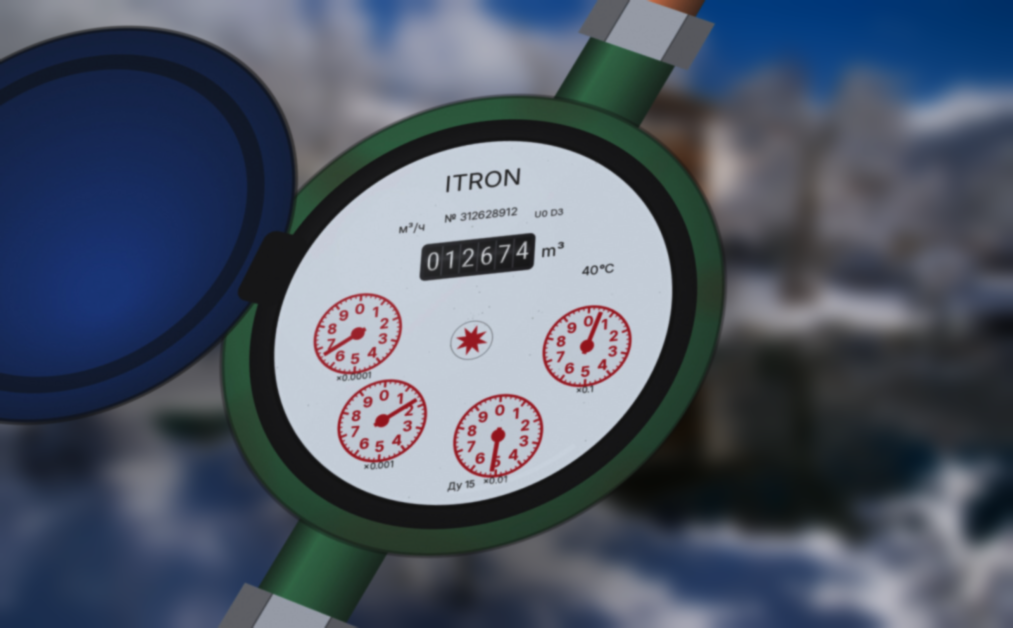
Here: 12674.0516 m³
